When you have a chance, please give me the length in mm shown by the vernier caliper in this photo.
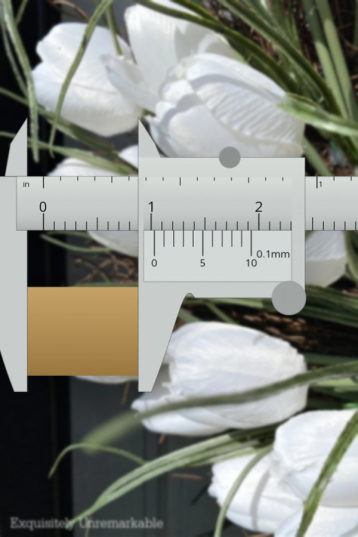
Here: 10.3 mm
